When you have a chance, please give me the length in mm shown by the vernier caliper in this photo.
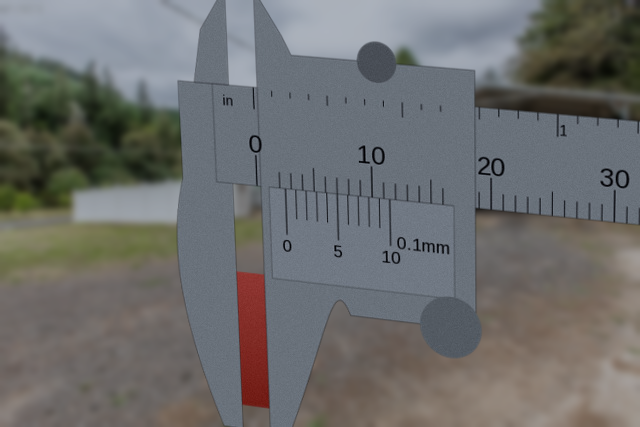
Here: 2.5 mm
